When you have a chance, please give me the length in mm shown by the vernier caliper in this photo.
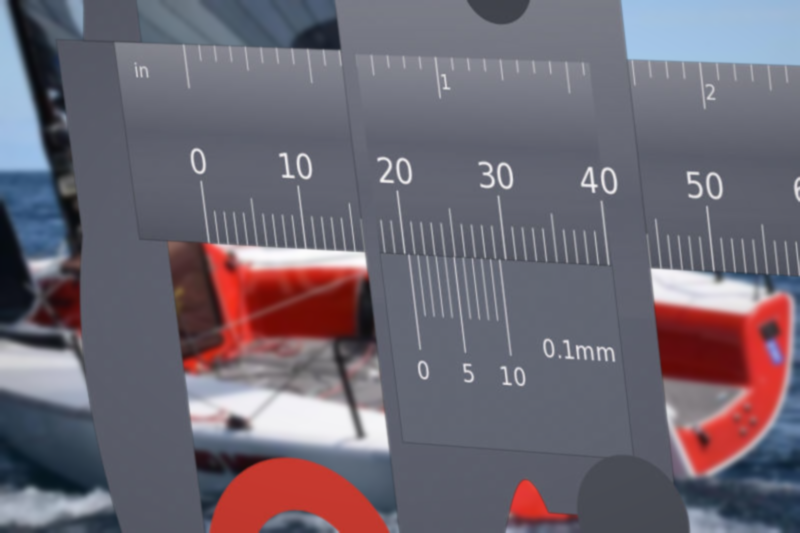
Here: 20.4 mm
